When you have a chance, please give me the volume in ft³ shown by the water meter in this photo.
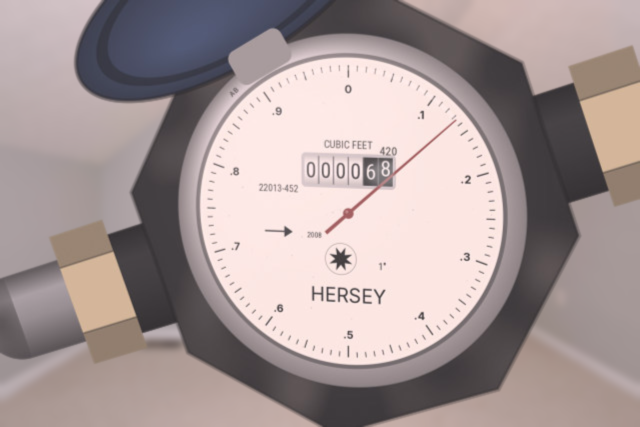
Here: 68.13 ft³
